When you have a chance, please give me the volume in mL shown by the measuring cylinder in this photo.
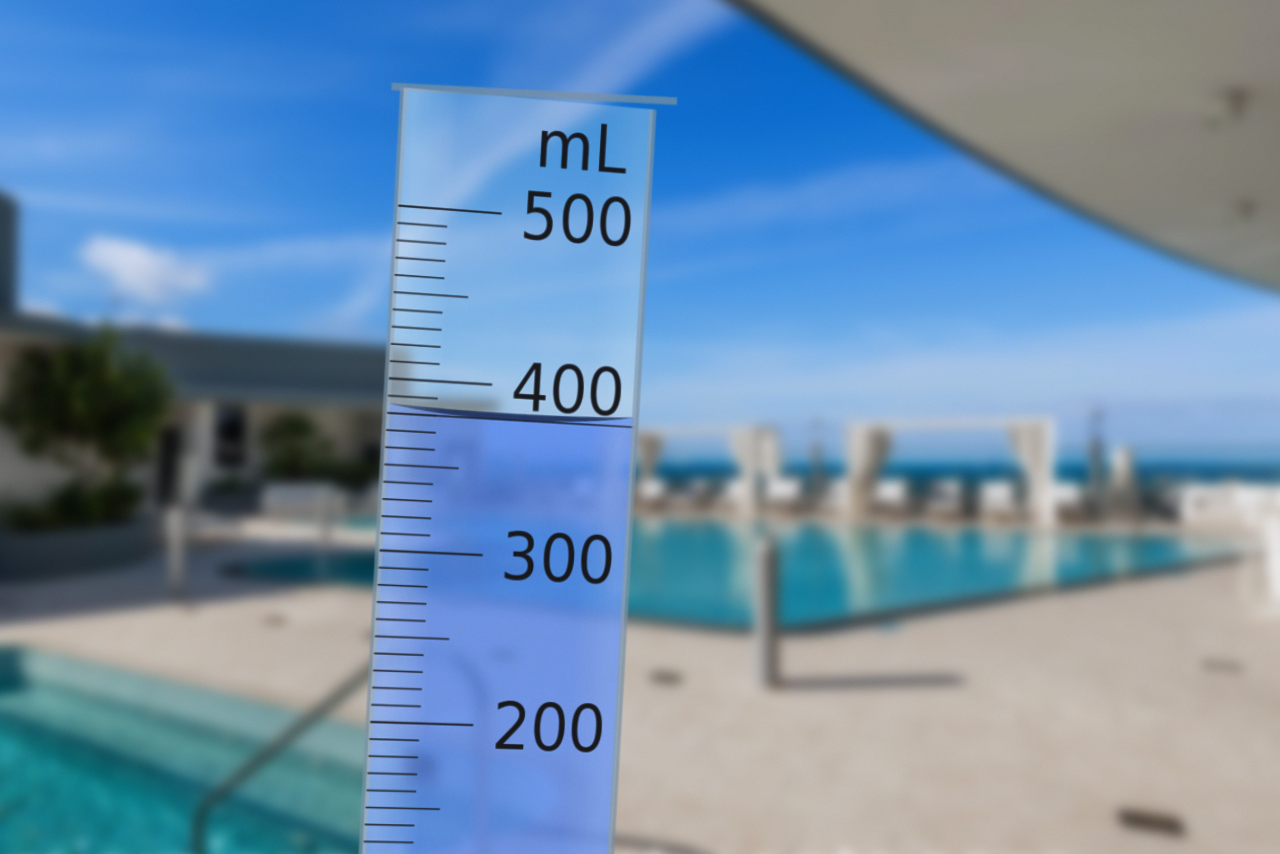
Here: 380 mL
